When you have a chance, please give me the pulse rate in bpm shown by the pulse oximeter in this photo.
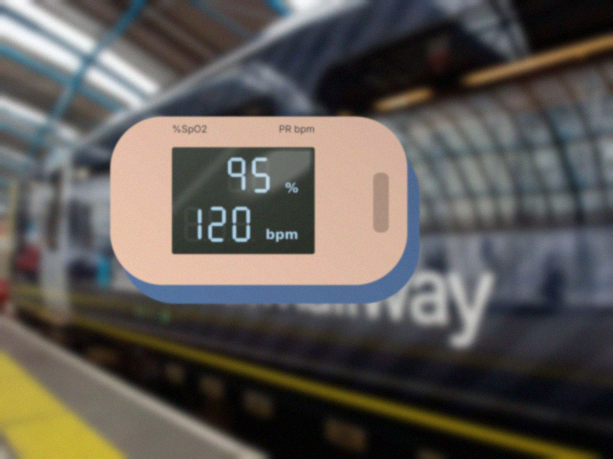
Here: 120 bpm
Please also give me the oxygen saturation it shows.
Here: 95 %
